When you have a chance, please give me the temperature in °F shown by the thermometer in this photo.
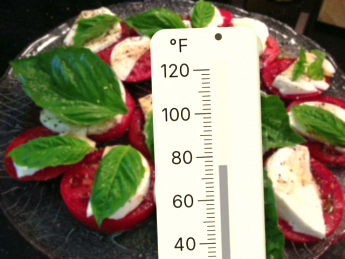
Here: 76 °F
